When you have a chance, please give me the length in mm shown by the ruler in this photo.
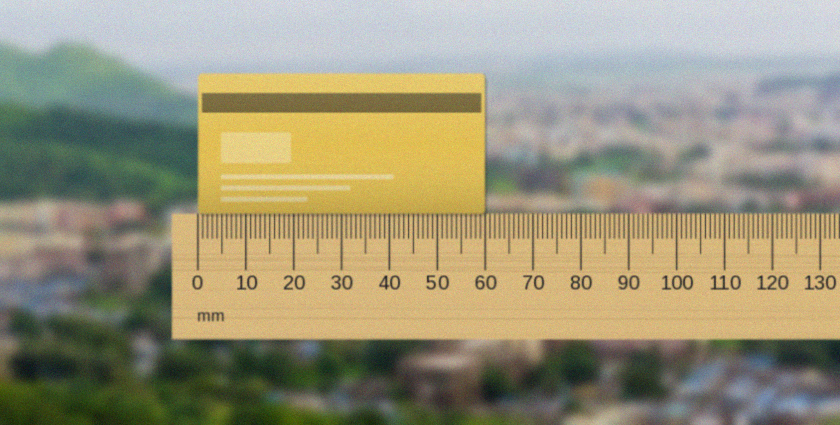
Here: 60 mm
